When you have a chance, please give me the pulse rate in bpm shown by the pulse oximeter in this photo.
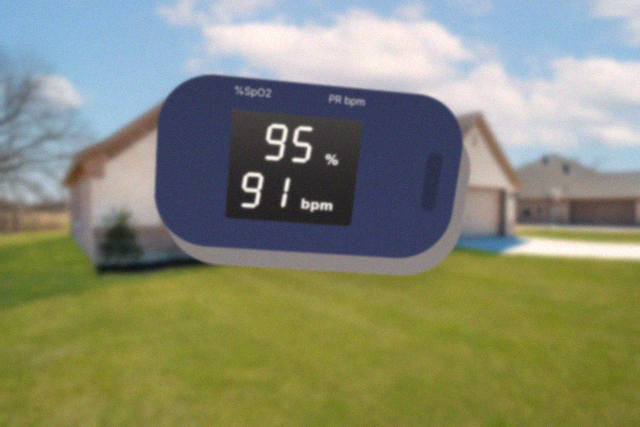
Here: 91 bpm
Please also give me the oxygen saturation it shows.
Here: 95 %
